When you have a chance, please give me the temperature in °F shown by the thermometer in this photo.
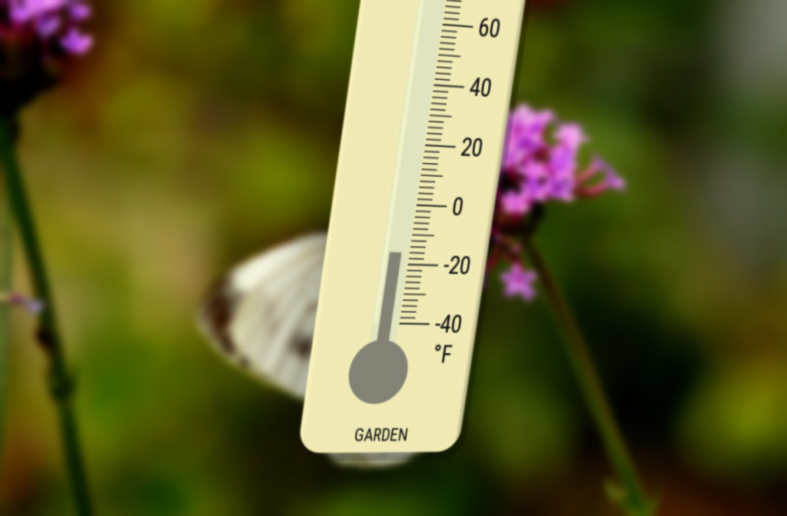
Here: -16 °F
